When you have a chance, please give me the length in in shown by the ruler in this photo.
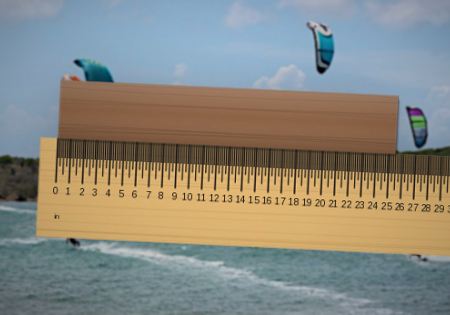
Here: 25.5 in
